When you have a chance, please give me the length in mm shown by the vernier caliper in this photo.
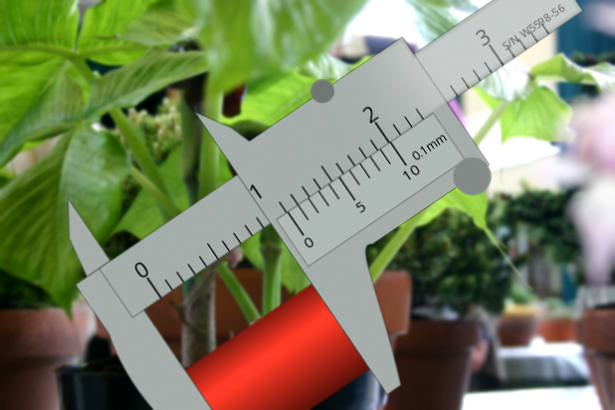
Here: 11.1 mm
